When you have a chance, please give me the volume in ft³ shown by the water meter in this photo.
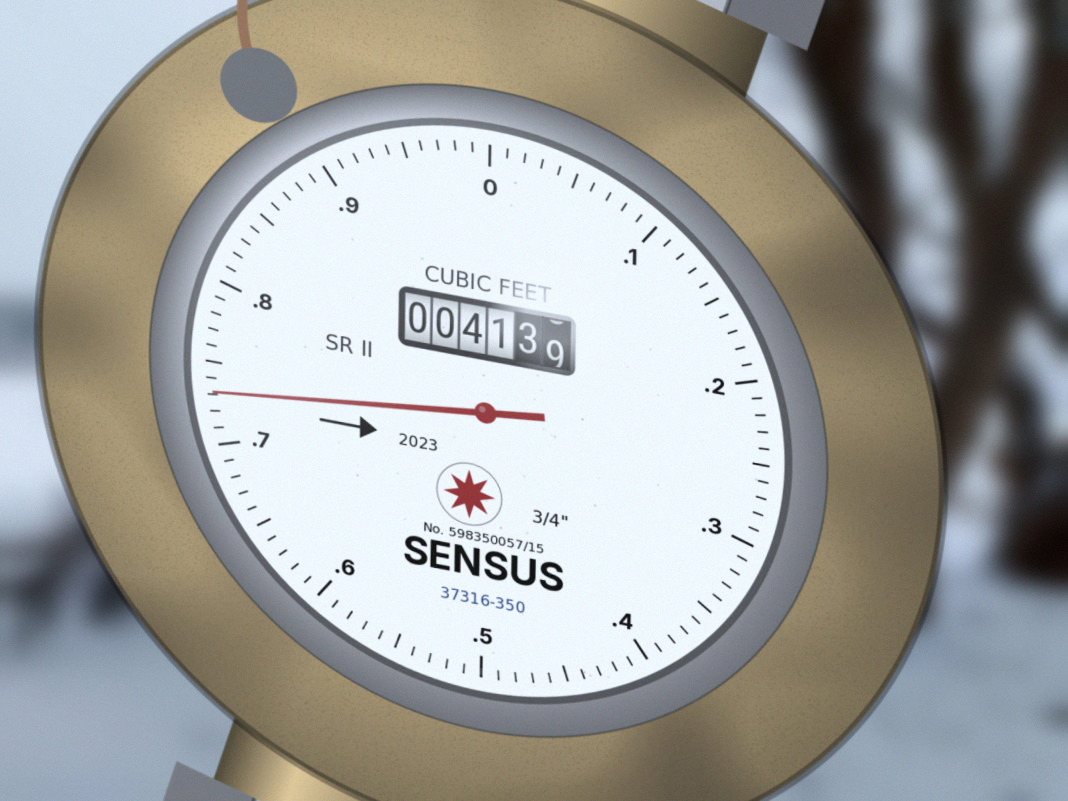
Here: 4138.73 ft³
